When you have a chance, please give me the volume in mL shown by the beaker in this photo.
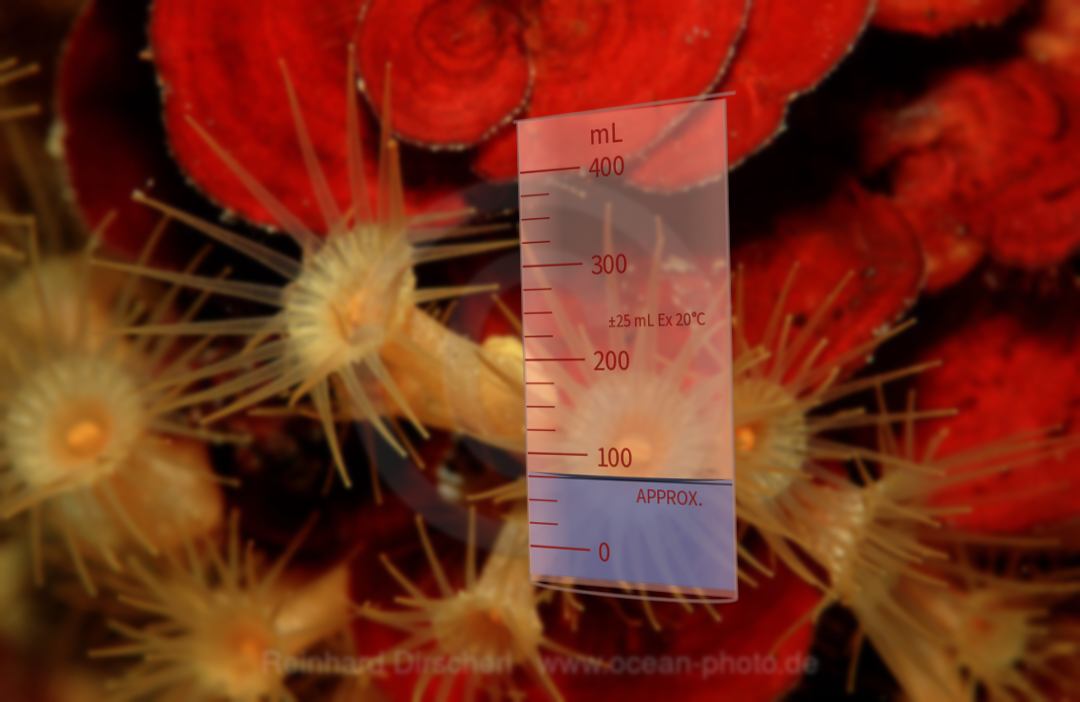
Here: 75 mL
